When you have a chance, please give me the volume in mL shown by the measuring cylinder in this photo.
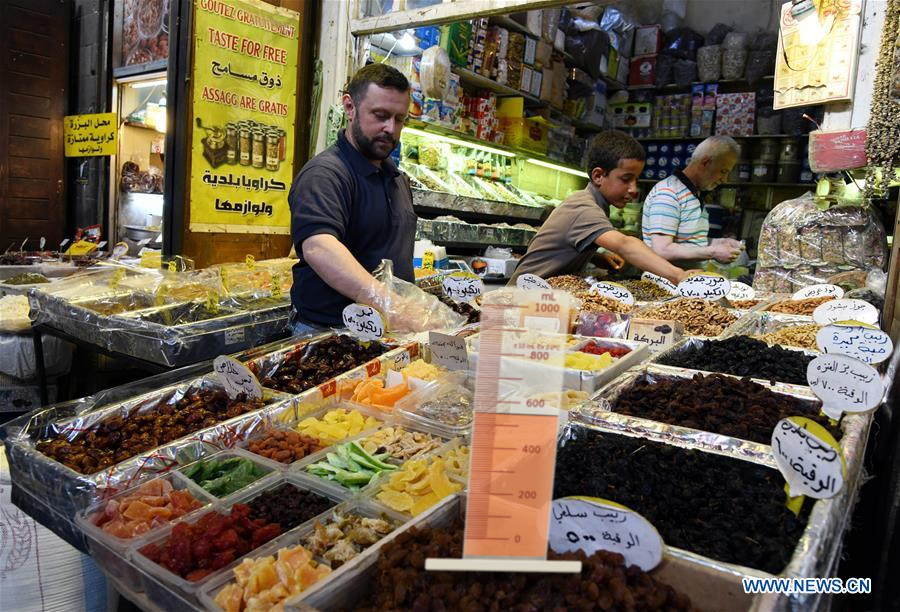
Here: 550 mL
